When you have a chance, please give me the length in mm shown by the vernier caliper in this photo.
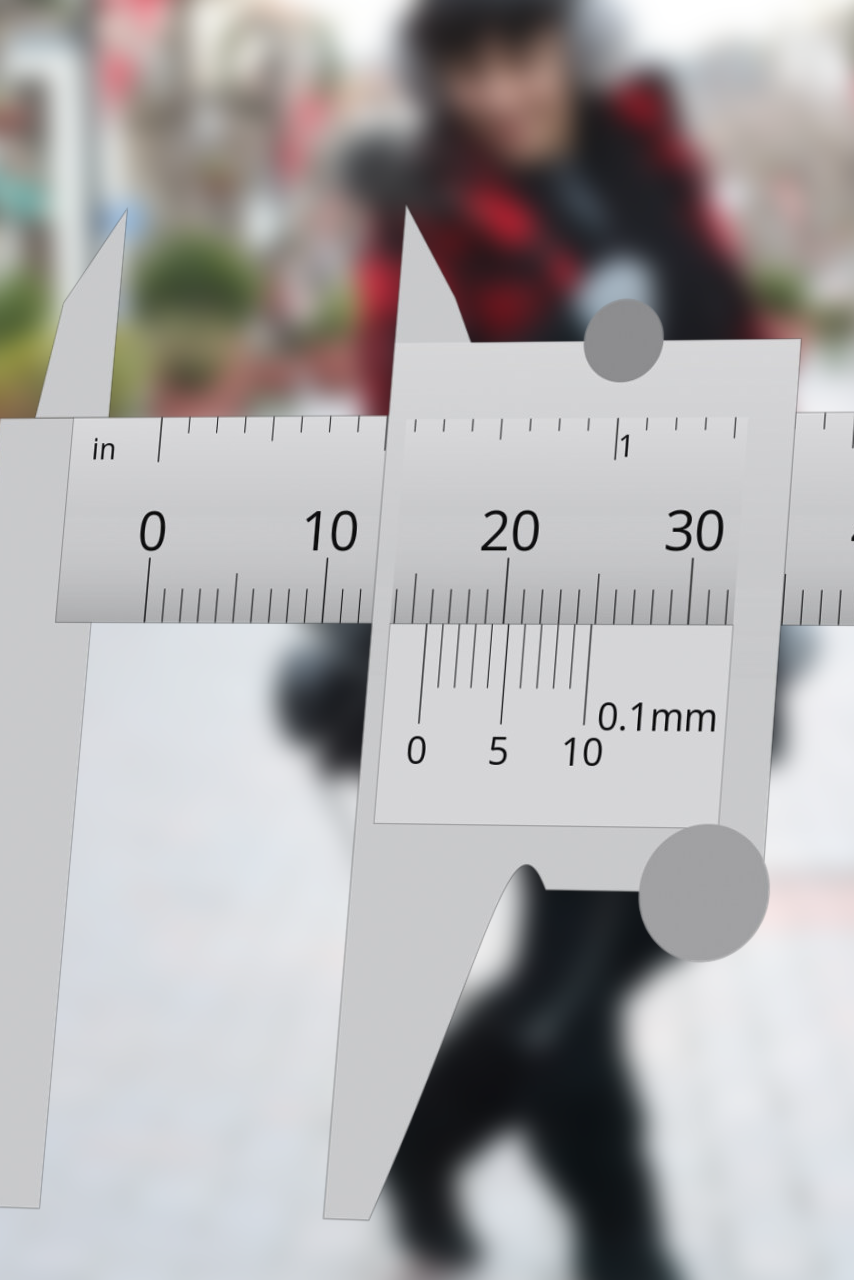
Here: 15.8 mm
